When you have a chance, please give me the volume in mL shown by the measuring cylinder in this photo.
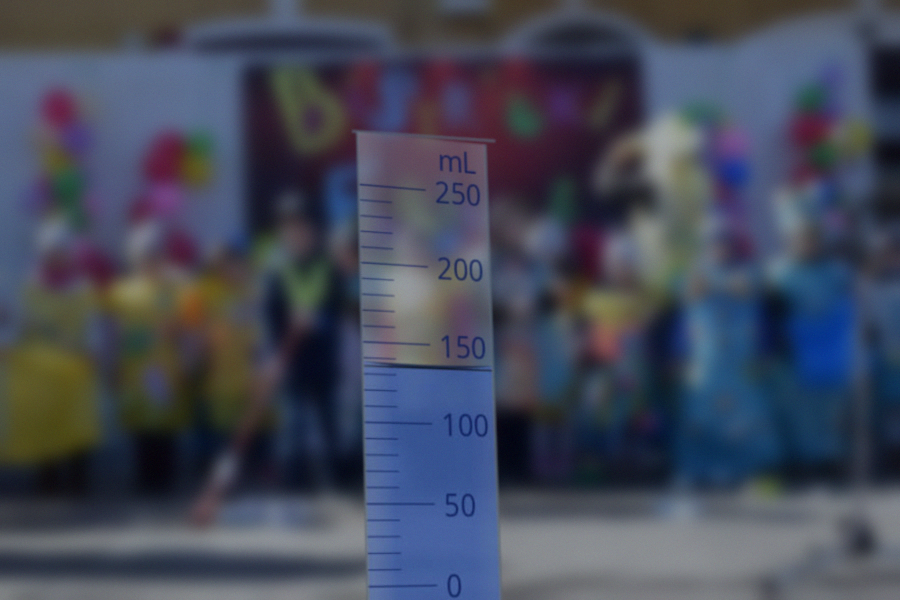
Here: 135 mL
